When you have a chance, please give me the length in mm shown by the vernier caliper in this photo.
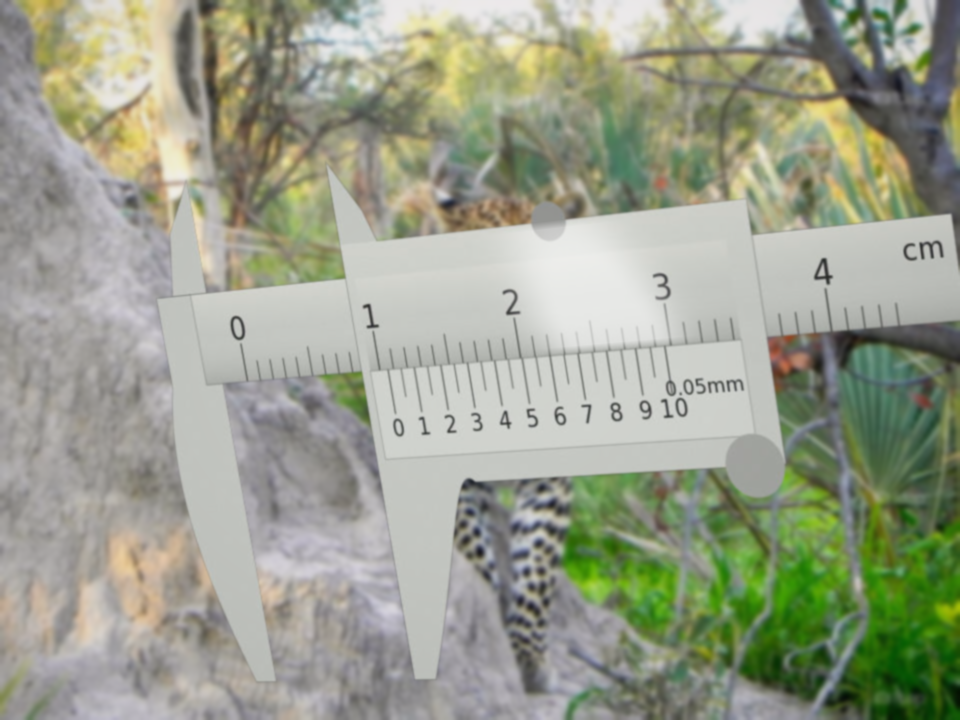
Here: 10.6 mm
